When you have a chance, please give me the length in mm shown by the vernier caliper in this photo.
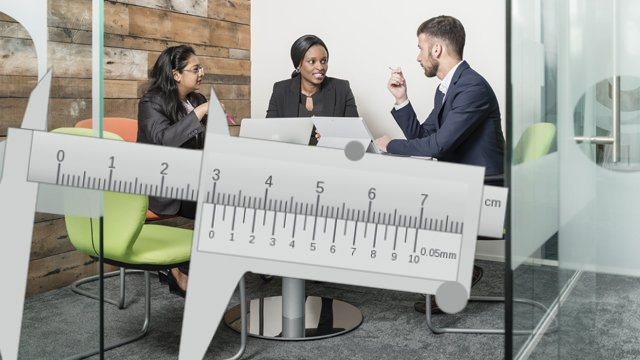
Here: 30.5 mm
